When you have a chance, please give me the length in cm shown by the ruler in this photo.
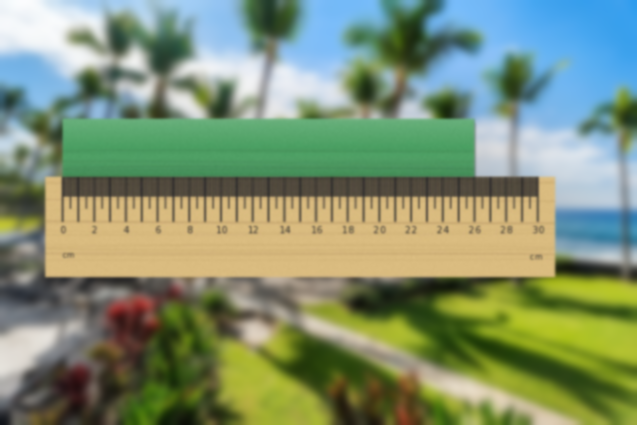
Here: 26 cm
